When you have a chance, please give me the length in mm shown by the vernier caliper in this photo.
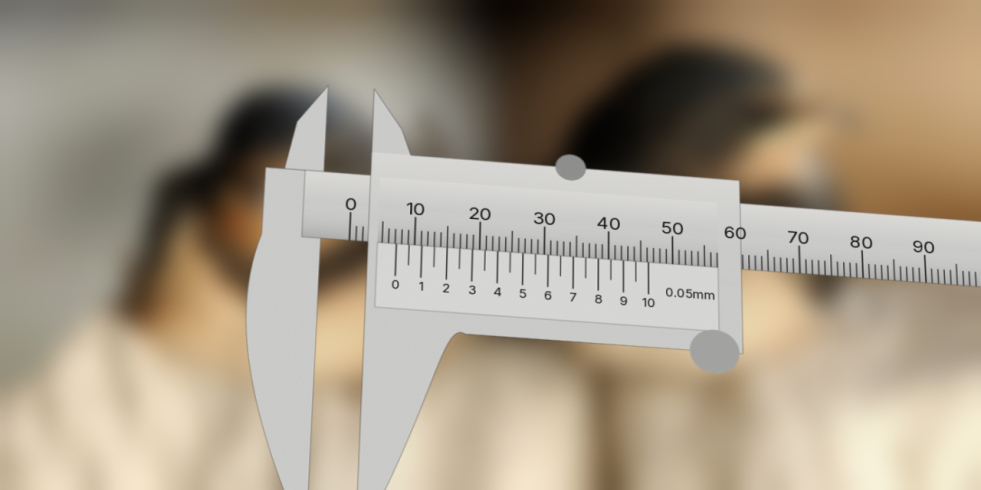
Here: 7.2 mm
